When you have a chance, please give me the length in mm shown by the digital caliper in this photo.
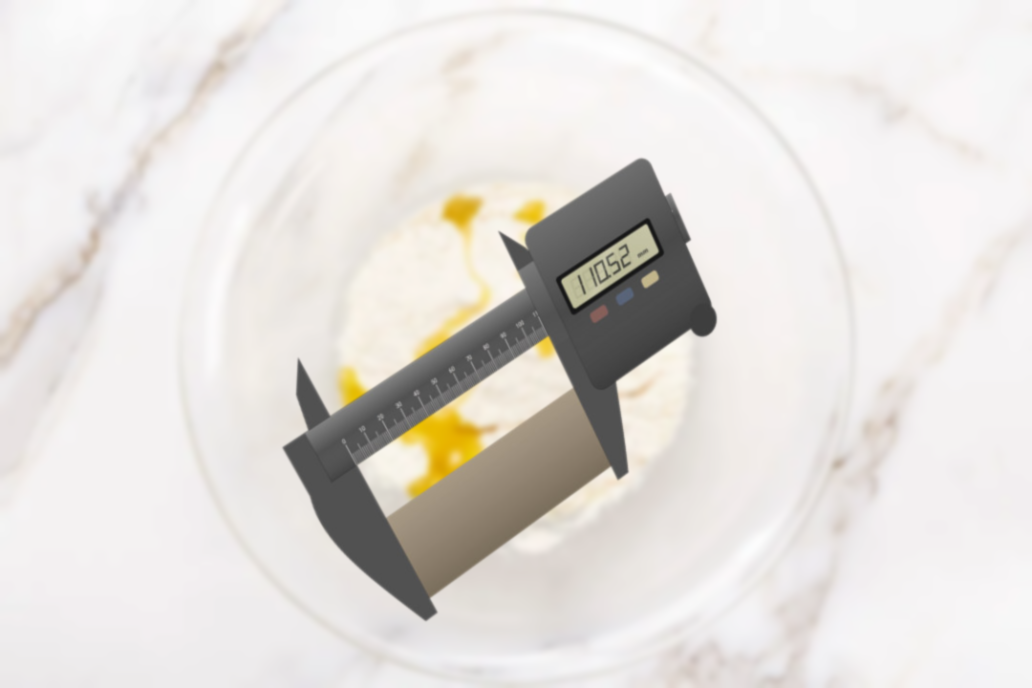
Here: 110.52 mm
